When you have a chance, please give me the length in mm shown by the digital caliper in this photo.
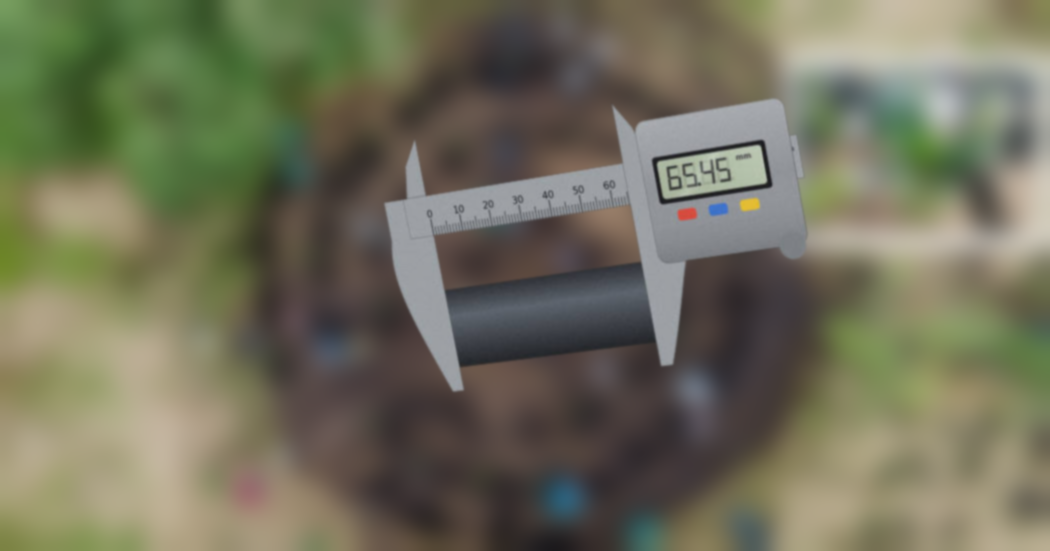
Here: 65.45 mm
